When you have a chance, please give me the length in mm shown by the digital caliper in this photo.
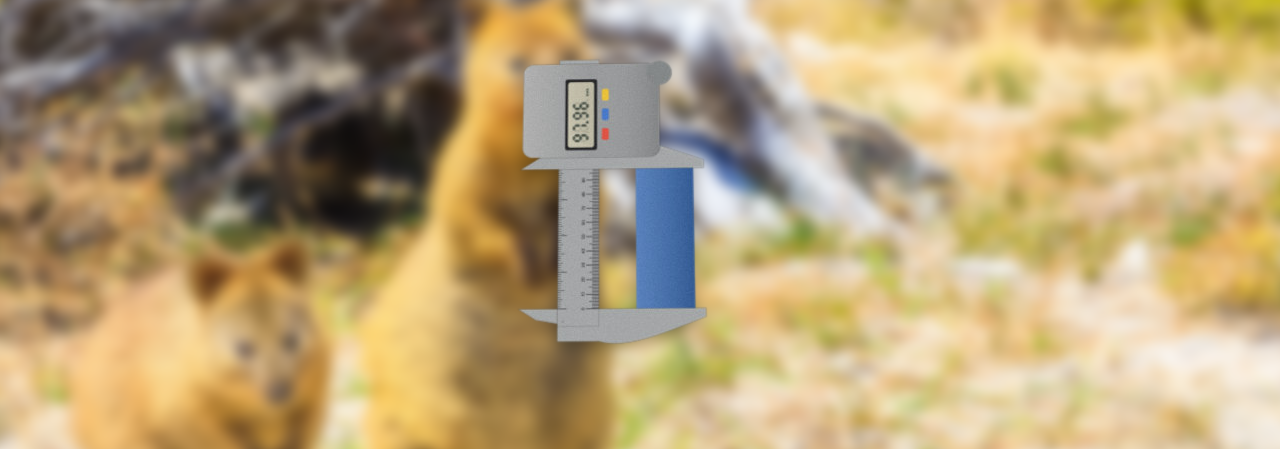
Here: 97.96 mm
